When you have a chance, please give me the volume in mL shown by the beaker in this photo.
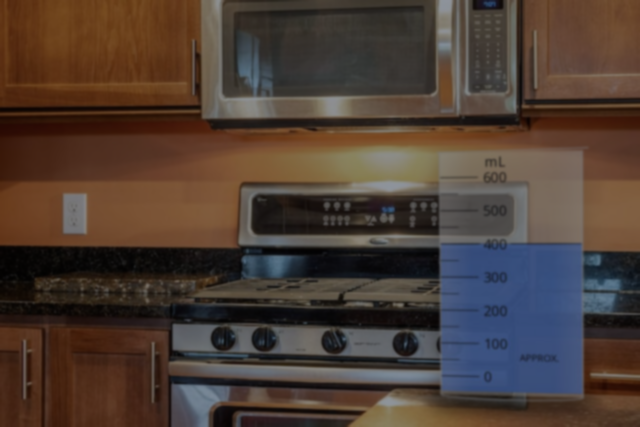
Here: 400 mL
